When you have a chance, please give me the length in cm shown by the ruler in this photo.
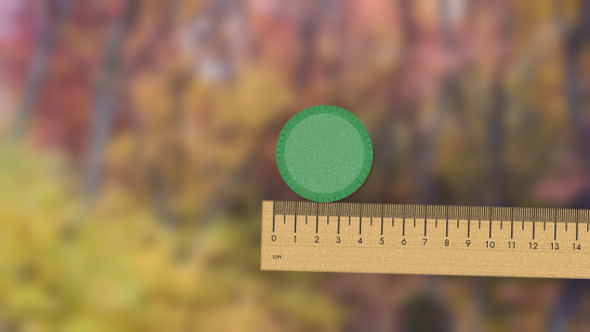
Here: 4.5 cm
